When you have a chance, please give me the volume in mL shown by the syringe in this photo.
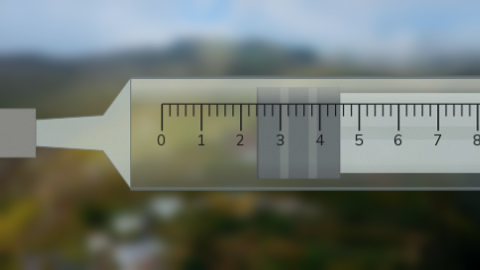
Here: 2.4 mL
